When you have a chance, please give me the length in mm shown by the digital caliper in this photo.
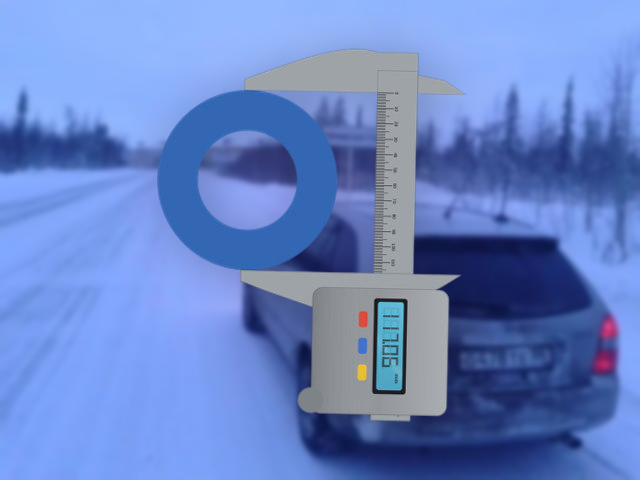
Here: 117.06 mm
